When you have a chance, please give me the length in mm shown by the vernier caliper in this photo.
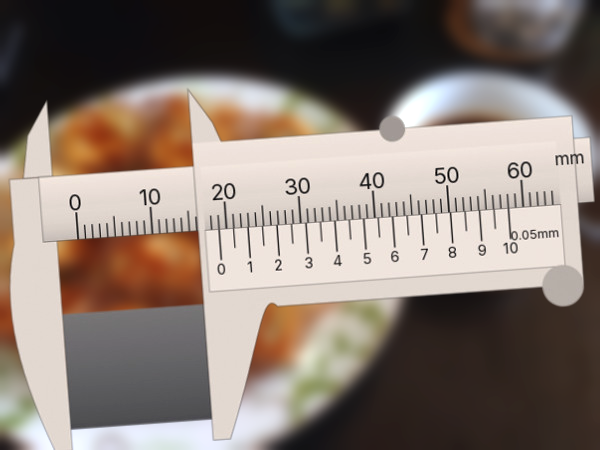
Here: 19.0 mm
